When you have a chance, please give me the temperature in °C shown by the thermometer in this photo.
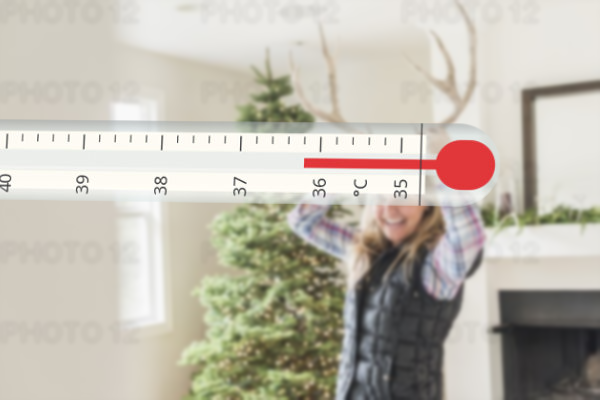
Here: 36.2 °C
